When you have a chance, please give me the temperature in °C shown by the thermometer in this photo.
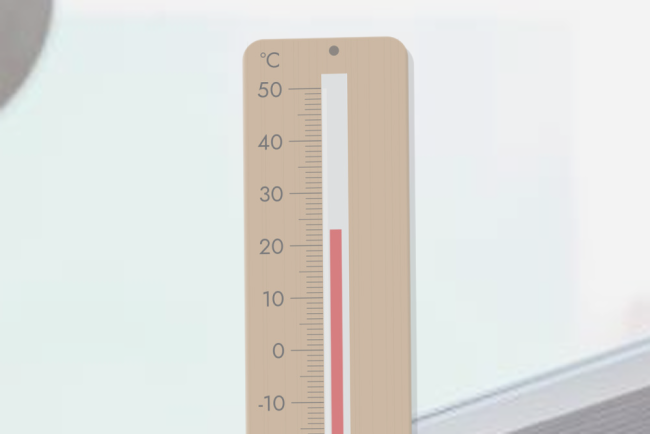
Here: 23 °C
